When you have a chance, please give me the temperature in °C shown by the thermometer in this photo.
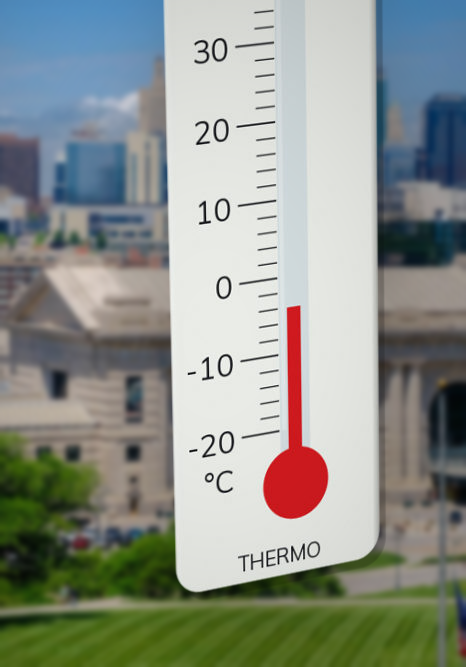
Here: -4 °C
